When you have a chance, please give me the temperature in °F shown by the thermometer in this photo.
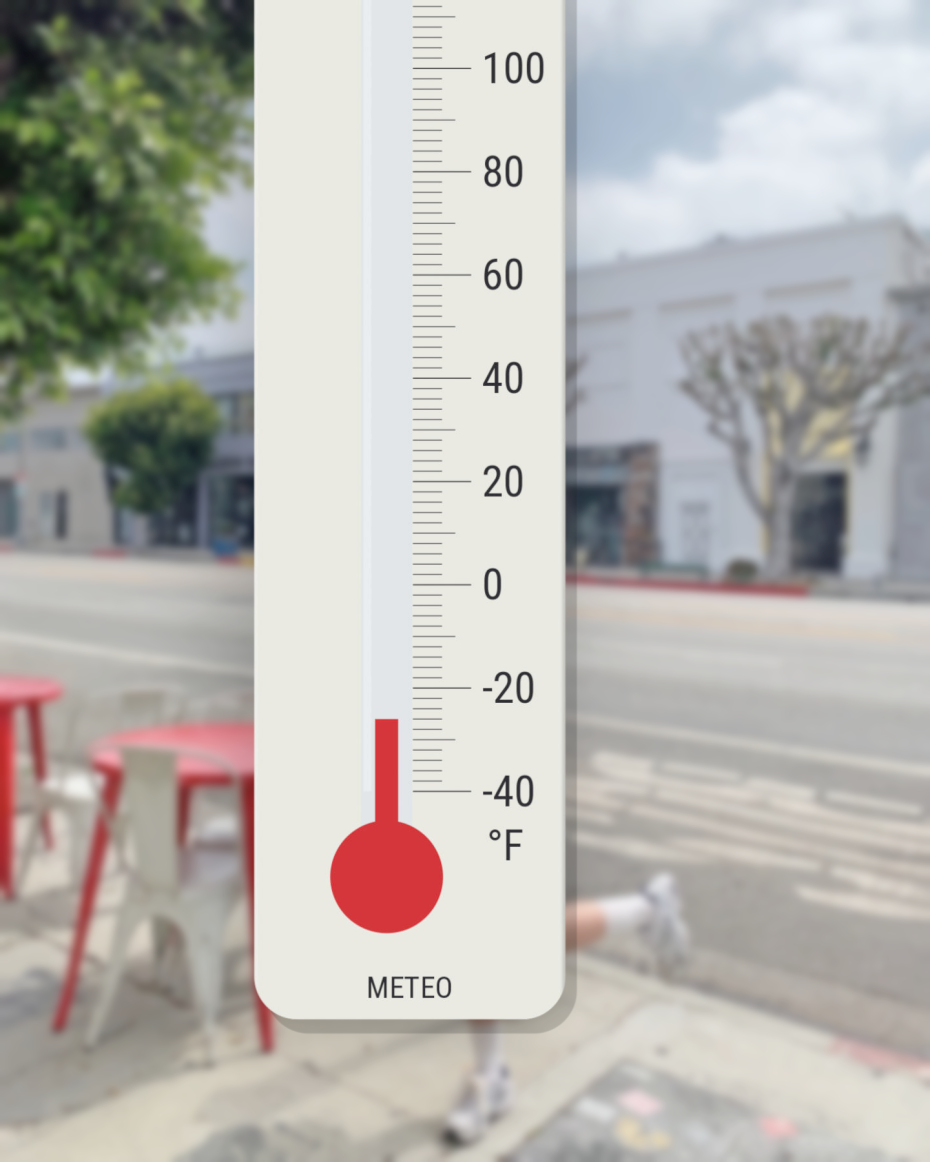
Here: -26 °F
